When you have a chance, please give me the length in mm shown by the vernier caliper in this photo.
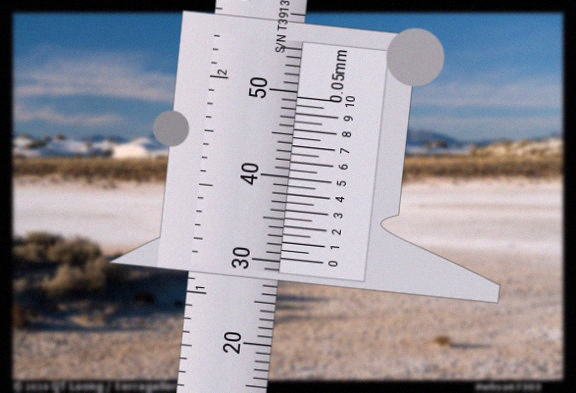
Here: 30.4 mm
